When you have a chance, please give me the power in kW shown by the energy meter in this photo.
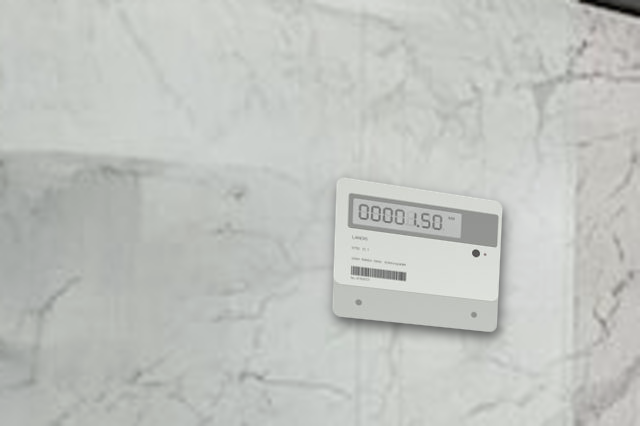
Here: 1.50 kW
